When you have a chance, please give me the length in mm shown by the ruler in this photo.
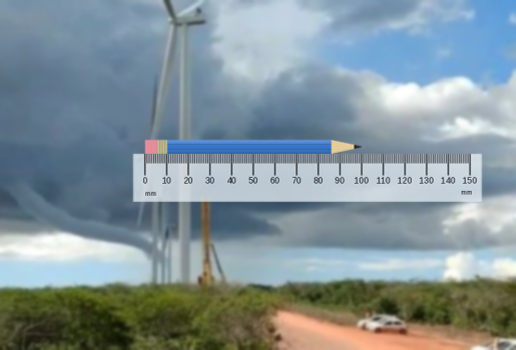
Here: 100 mm
